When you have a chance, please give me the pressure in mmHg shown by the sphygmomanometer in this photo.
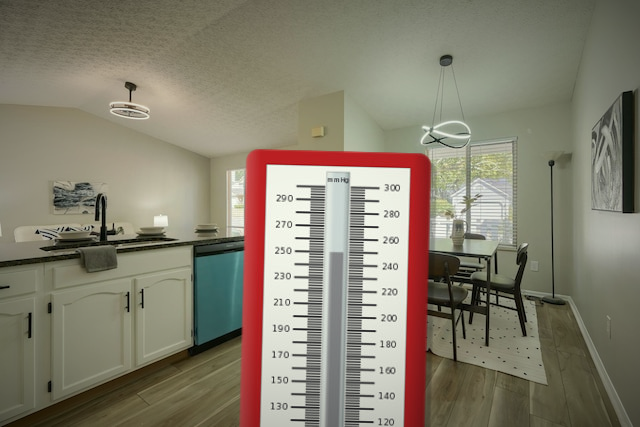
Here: 250 mmHg
